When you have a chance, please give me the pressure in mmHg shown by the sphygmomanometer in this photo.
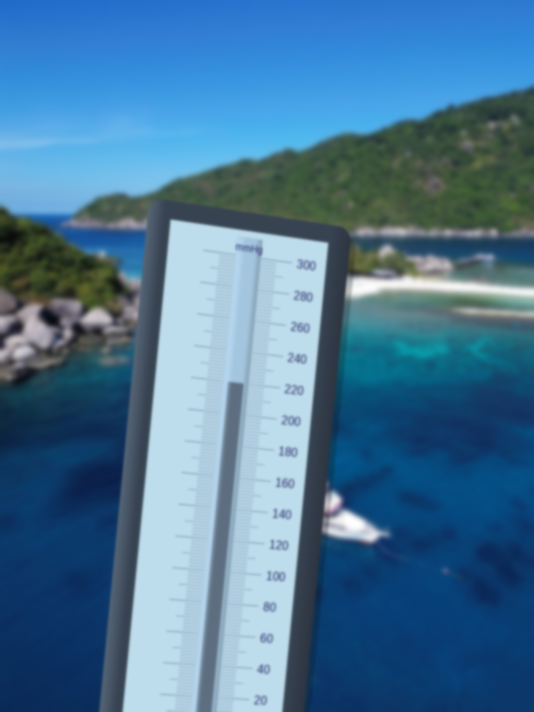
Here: 220 mmHg
